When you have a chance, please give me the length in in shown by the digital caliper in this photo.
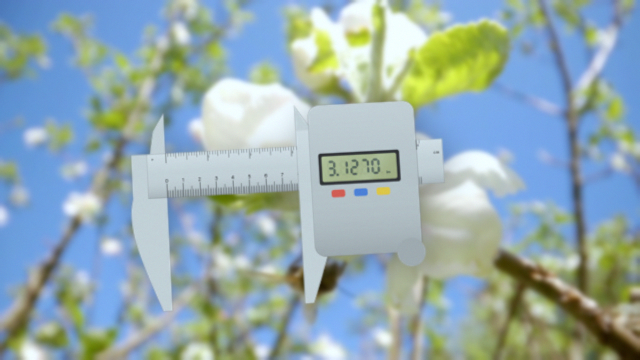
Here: 3.1270 in
